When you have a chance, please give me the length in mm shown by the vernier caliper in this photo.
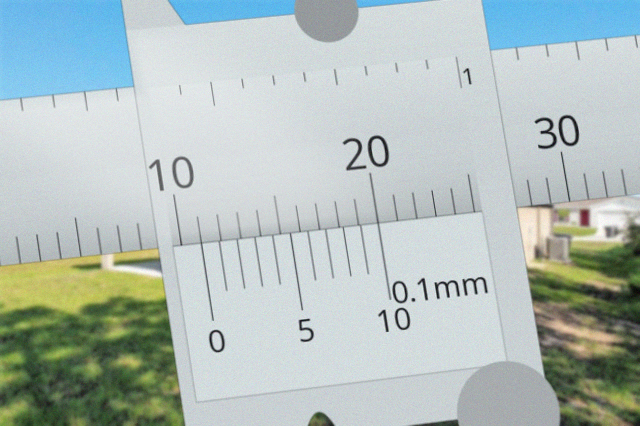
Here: 11.0 mm
